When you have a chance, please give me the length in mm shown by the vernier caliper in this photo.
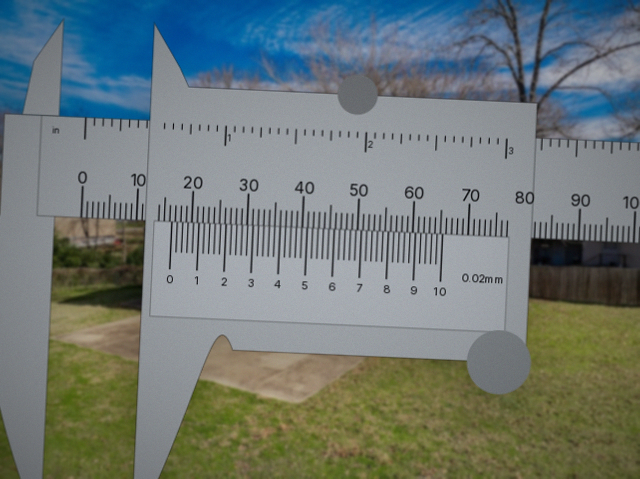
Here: 16.4 mm
